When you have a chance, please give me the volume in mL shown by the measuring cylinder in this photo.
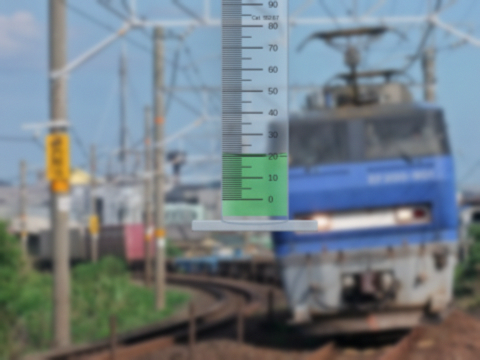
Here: 20 mL
